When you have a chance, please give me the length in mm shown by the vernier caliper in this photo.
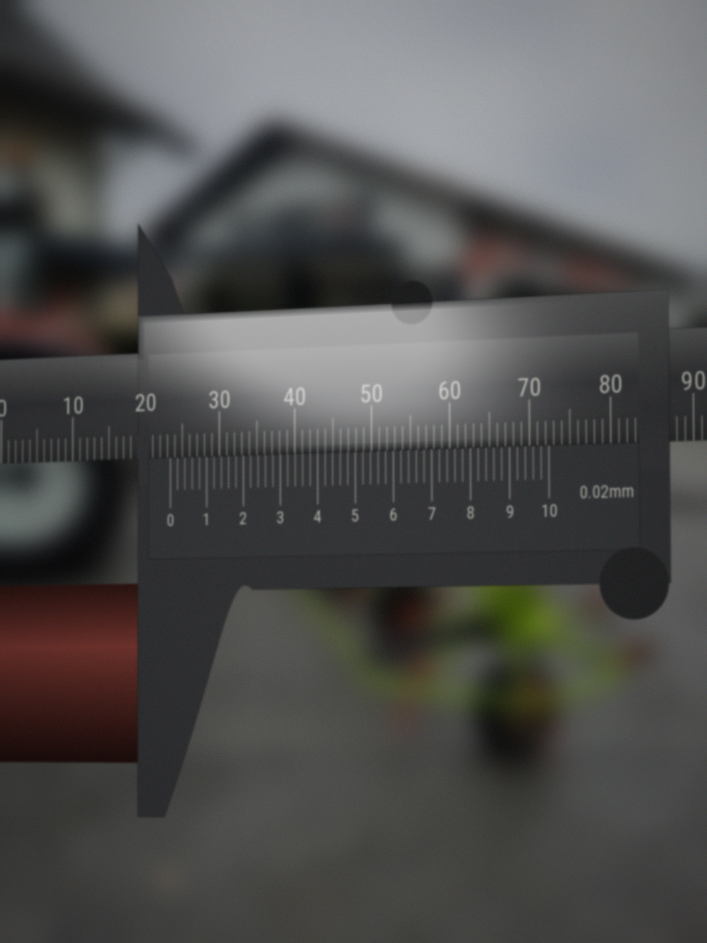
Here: 23.4 mm
